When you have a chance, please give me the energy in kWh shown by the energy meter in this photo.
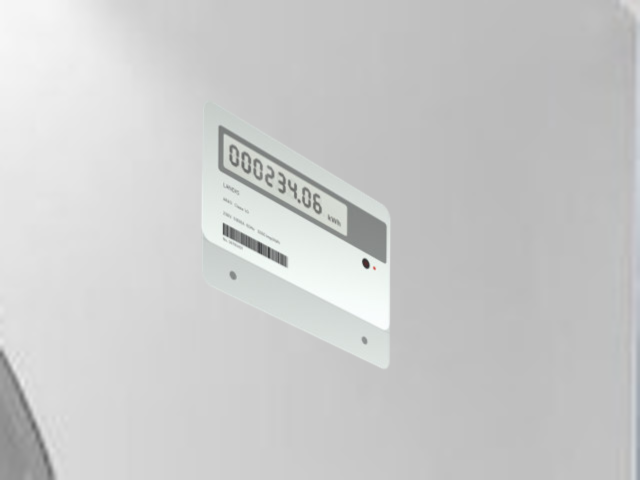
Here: 234.06 kWh
